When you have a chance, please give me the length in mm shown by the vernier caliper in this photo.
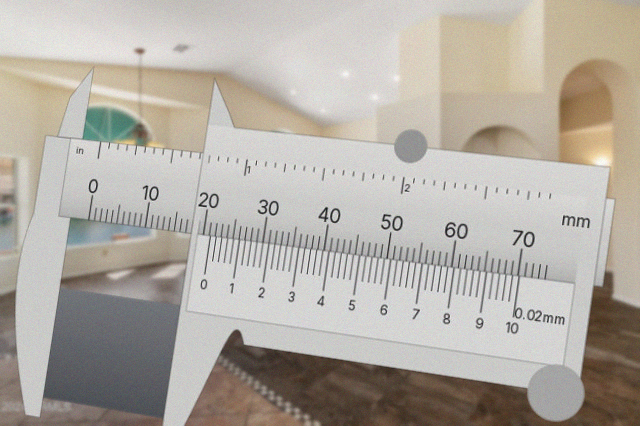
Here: 21.2 mm
